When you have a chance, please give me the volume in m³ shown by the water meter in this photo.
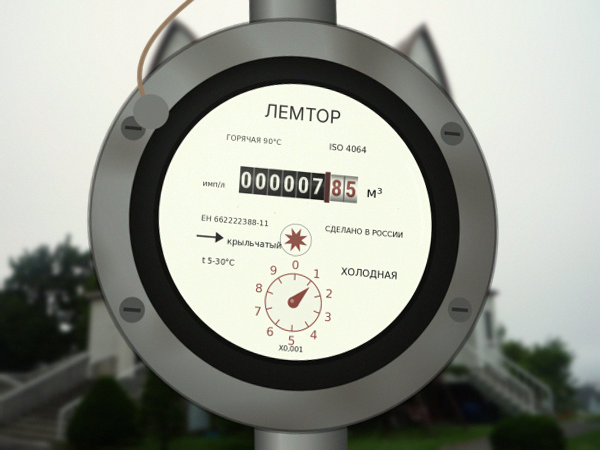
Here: 7.851 m³
